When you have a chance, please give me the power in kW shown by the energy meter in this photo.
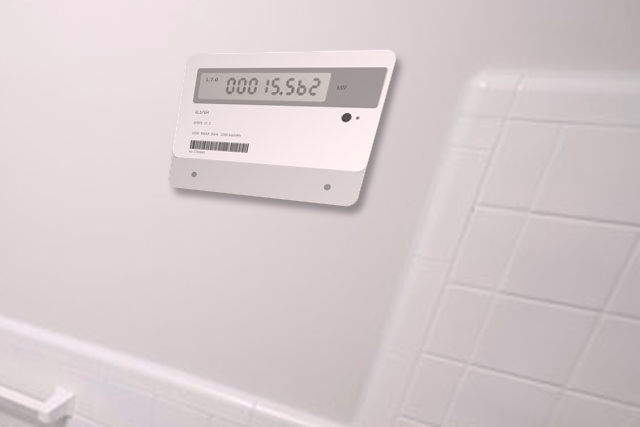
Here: 15.562 kW
